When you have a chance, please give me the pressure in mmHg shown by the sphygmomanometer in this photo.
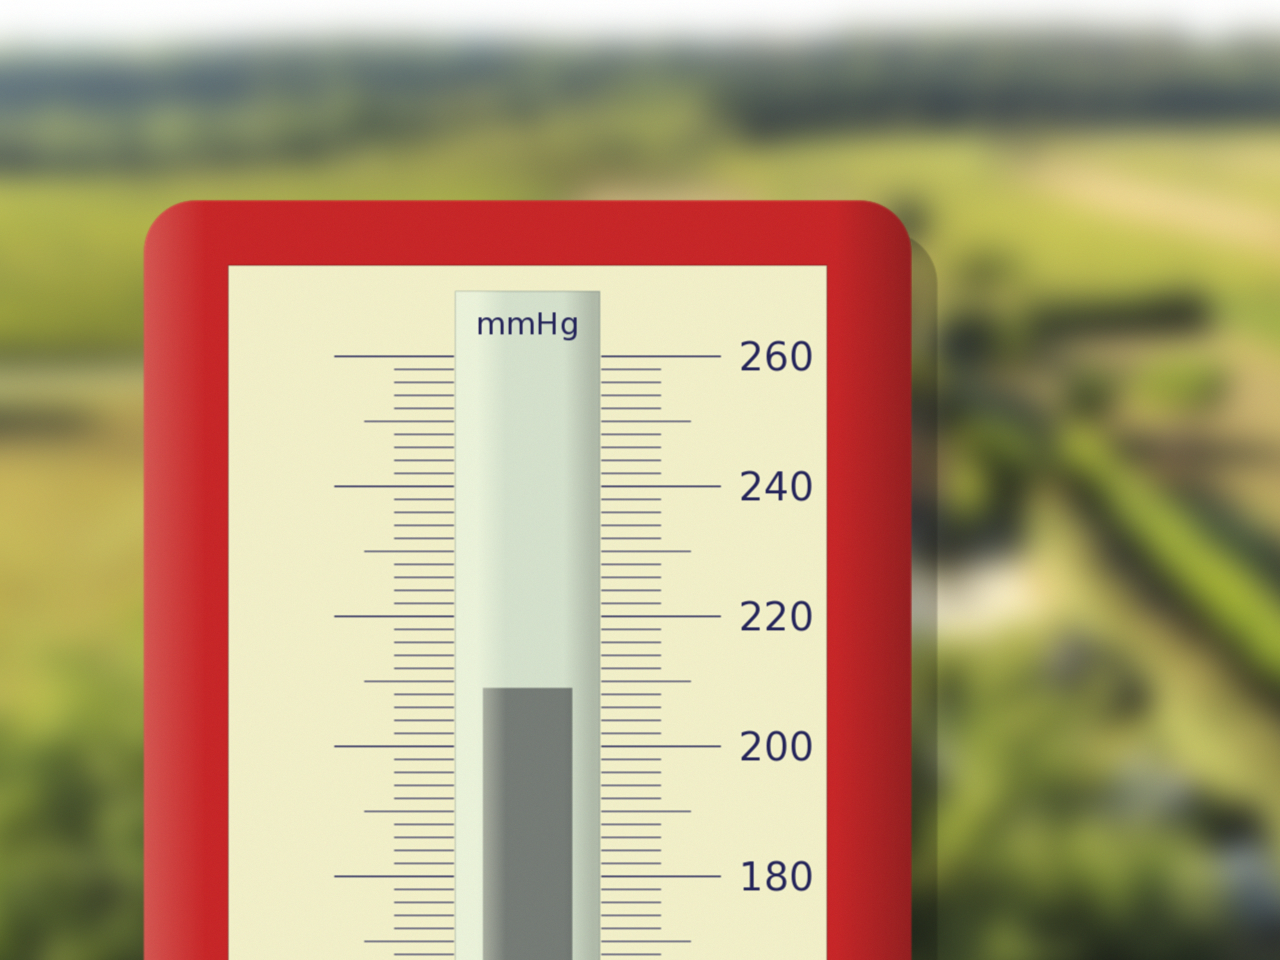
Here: 209 mmHg
